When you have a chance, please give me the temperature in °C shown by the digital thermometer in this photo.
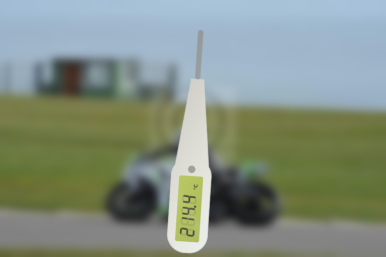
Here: 214.4 °C
